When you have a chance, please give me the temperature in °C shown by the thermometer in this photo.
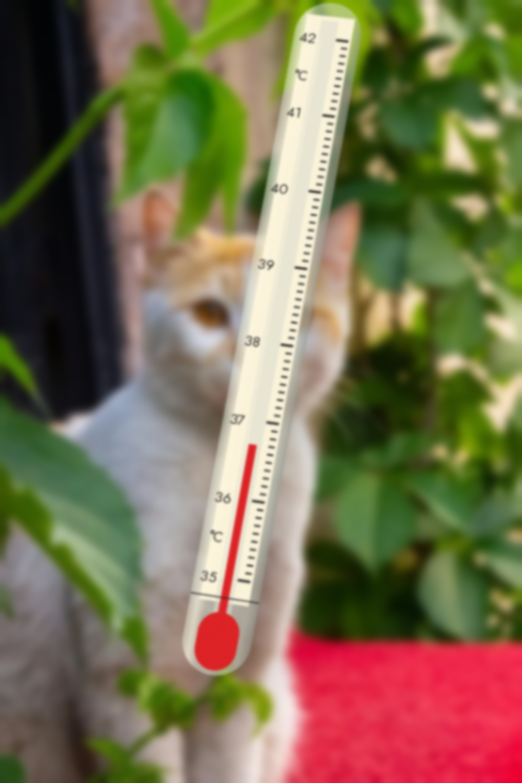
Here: 36.7 °C
